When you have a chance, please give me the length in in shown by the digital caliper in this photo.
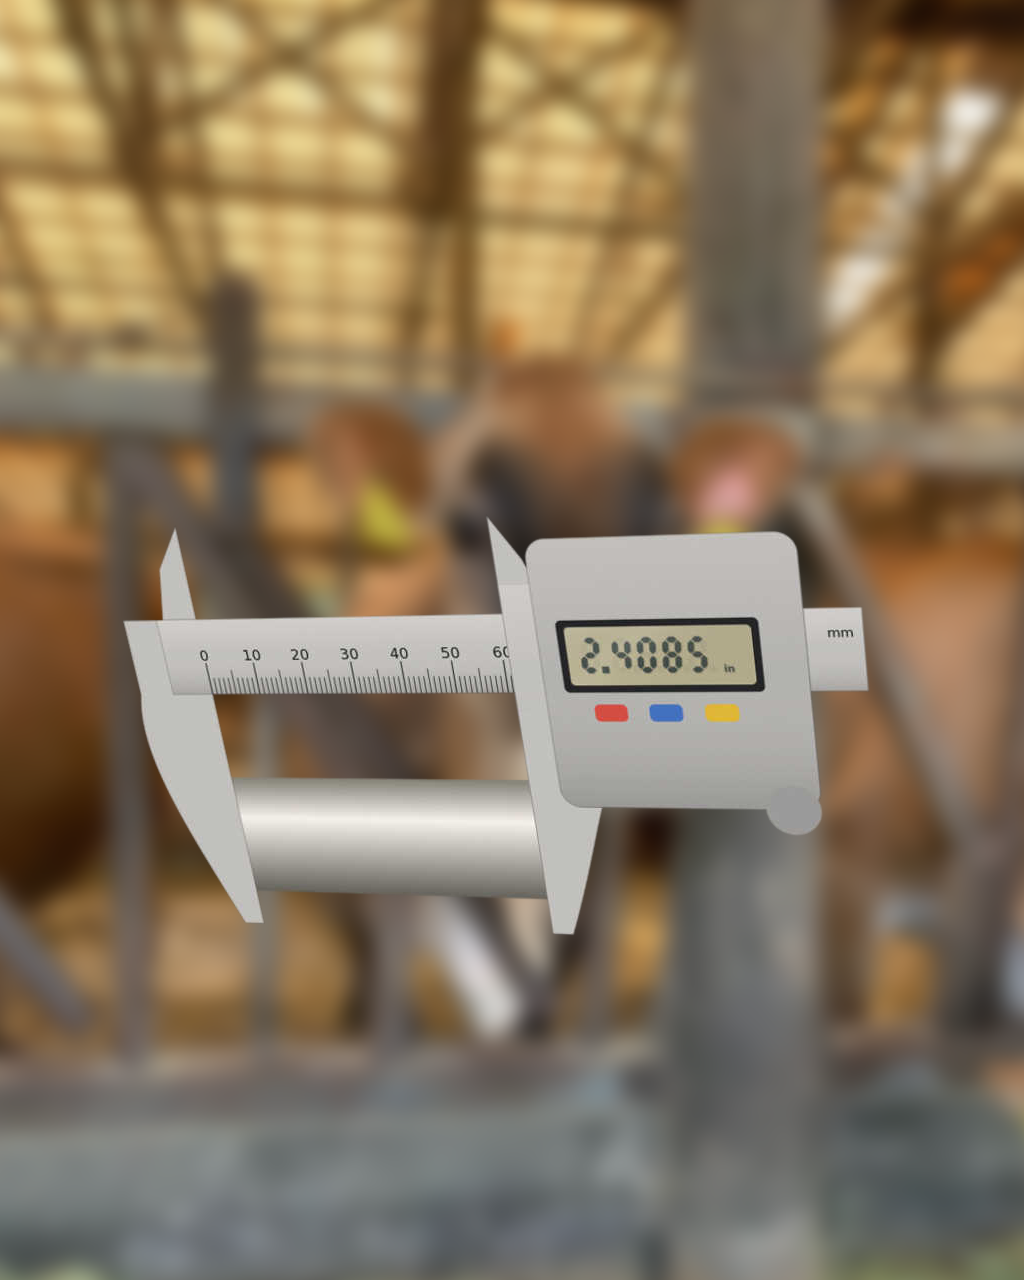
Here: 2.4085 in
